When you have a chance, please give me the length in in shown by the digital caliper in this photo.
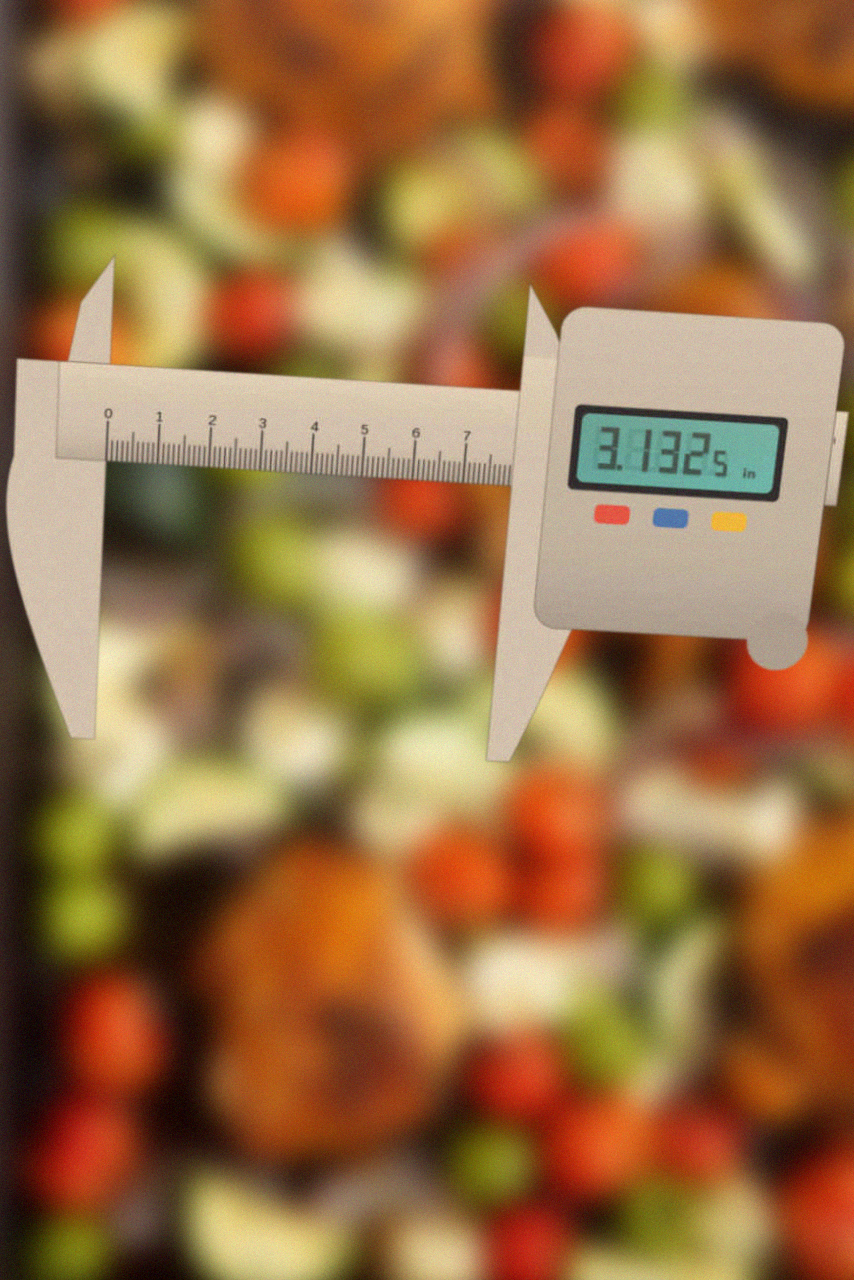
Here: 3.1325 in
